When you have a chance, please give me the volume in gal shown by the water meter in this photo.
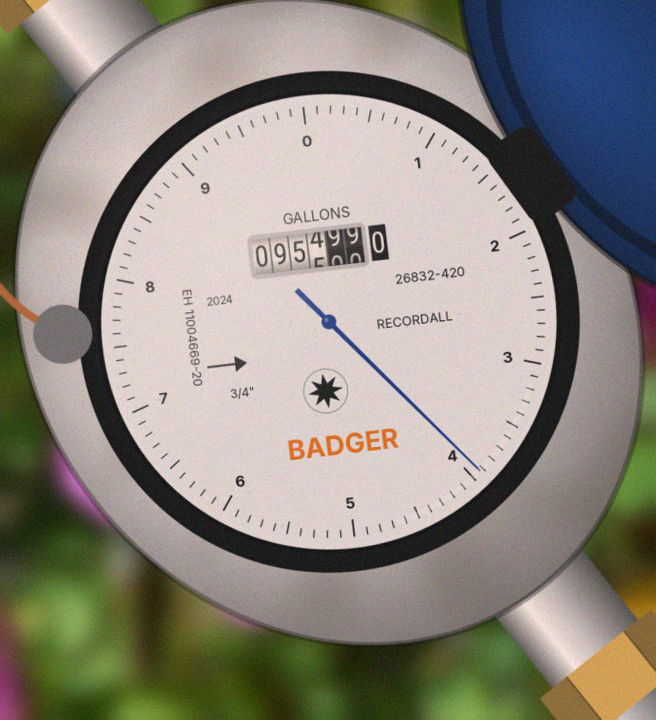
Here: 954993.9 gal
